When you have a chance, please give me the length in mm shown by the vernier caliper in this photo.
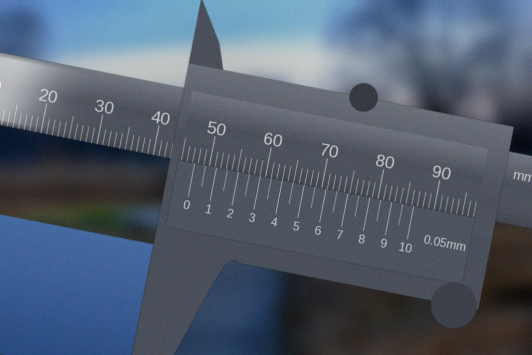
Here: 47.4 mm
